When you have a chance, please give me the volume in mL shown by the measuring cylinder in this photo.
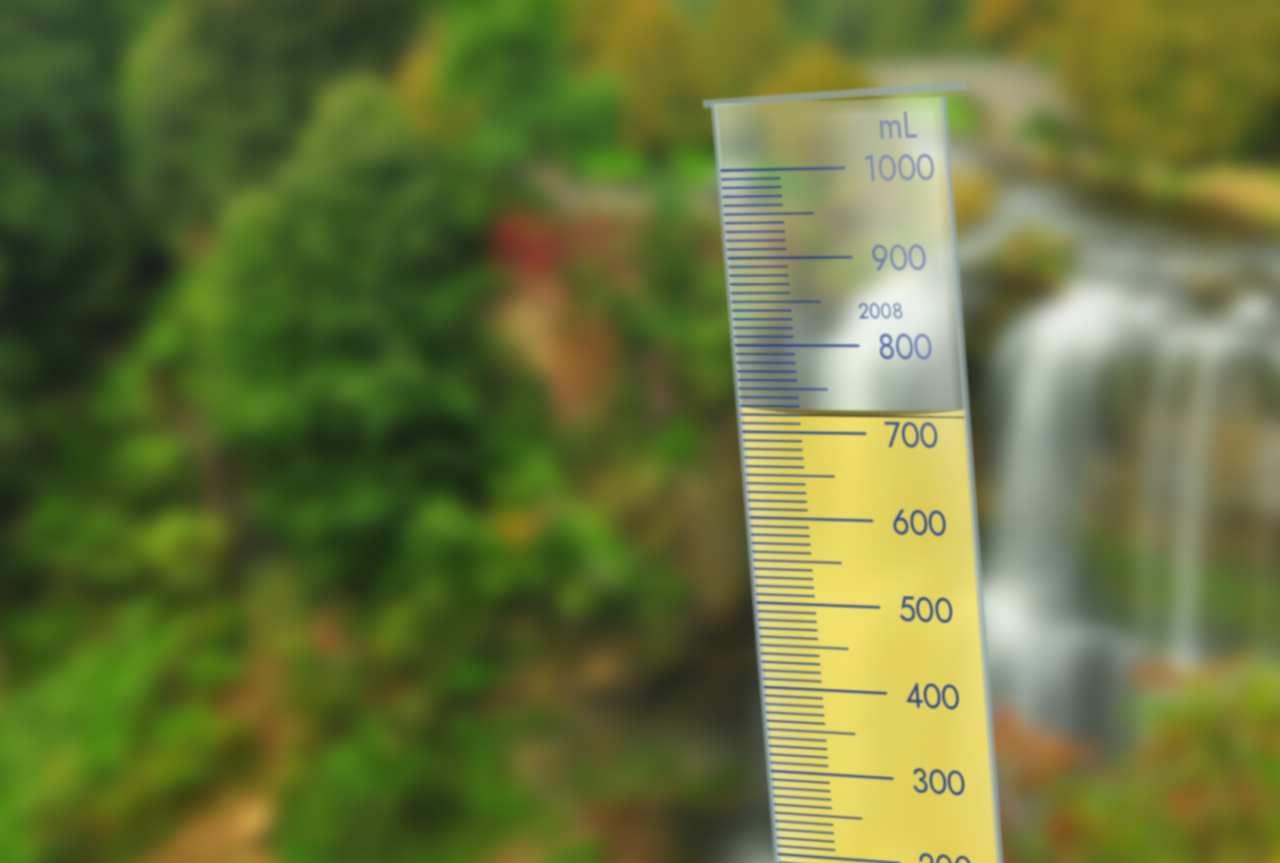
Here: 720 mL
